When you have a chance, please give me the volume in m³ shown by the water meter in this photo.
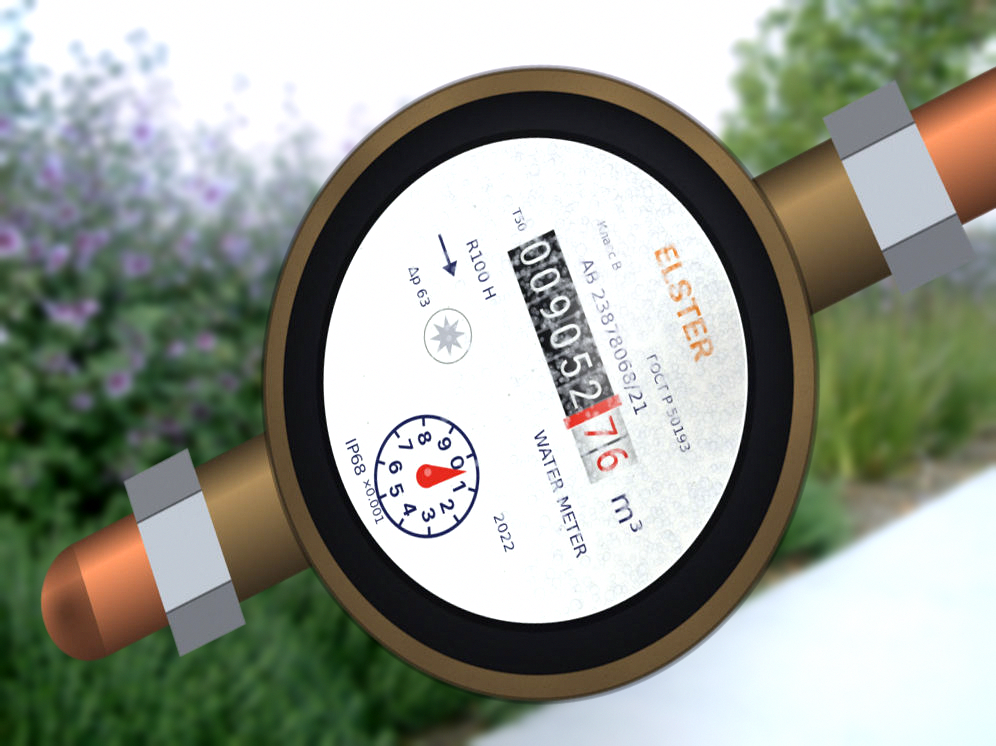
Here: 9052.760 m³
